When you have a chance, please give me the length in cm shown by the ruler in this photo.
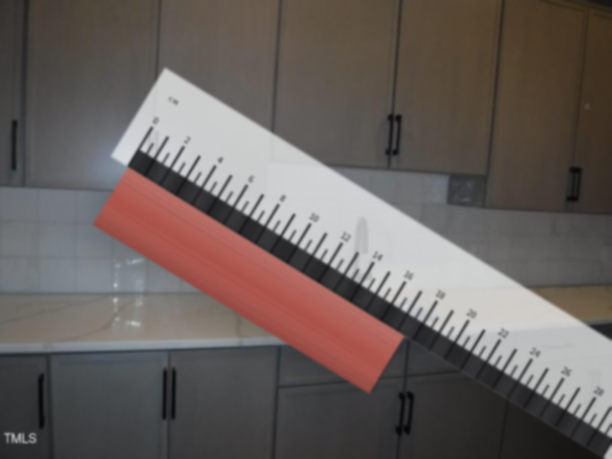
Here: 17.5 cm
